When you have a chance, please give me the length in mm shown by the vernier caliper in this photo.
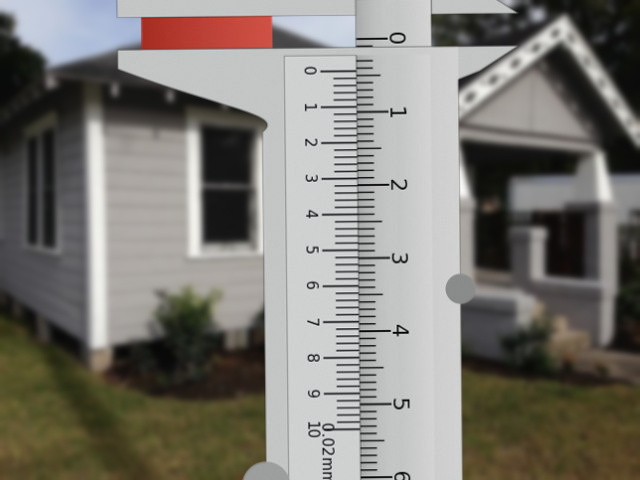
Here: 4.4 mm
